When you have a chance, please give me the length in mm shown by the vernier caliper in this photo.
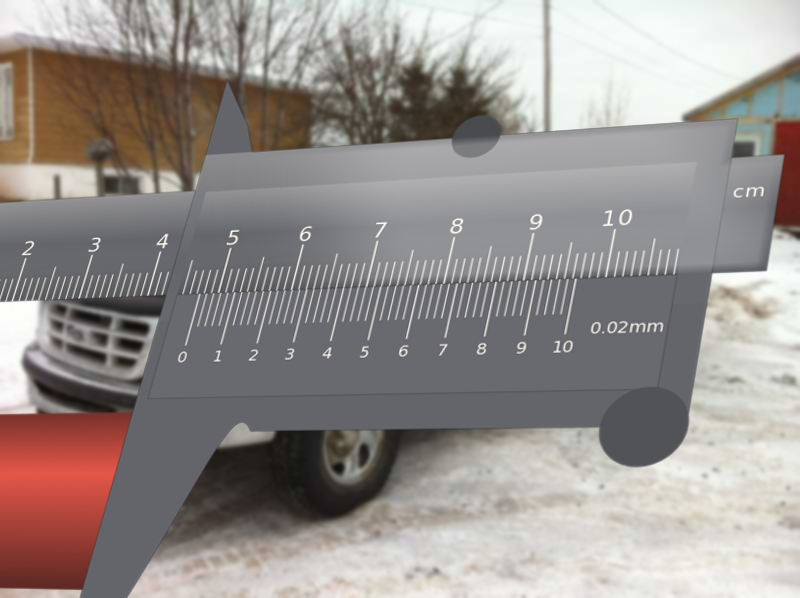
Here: 47.4 mm
